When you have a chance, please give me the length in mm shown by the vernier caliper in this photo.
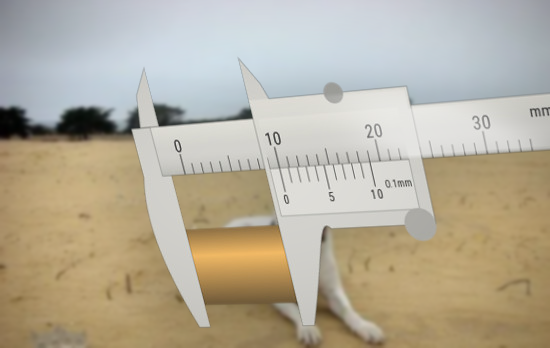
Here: 10.0 mm
